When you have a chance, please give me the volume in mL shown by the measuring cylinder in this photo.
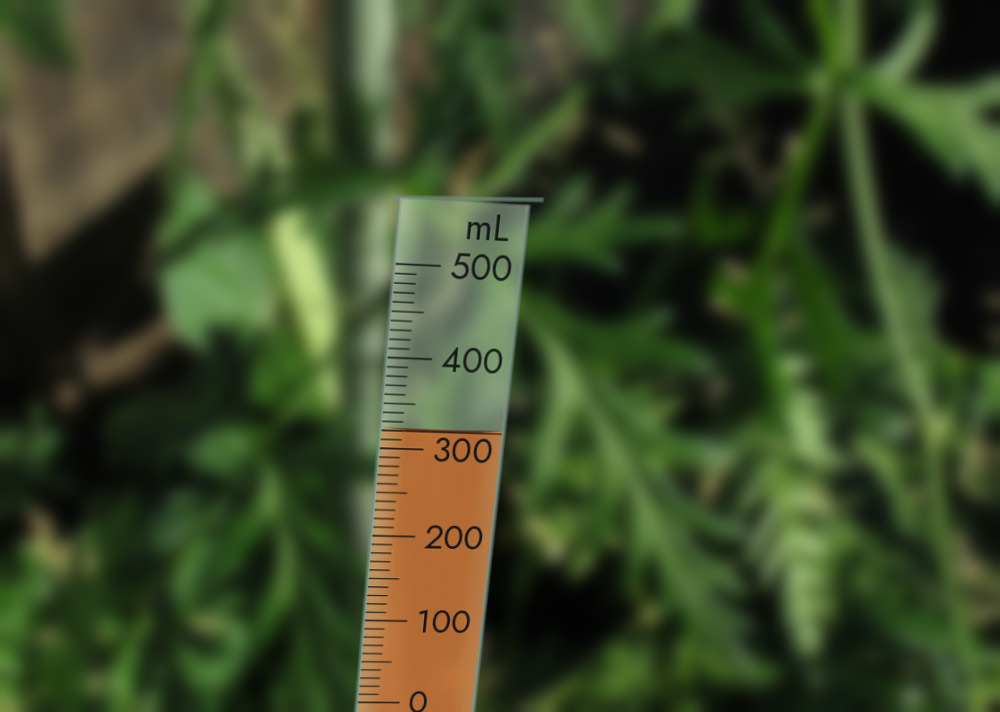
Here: 320 mL
